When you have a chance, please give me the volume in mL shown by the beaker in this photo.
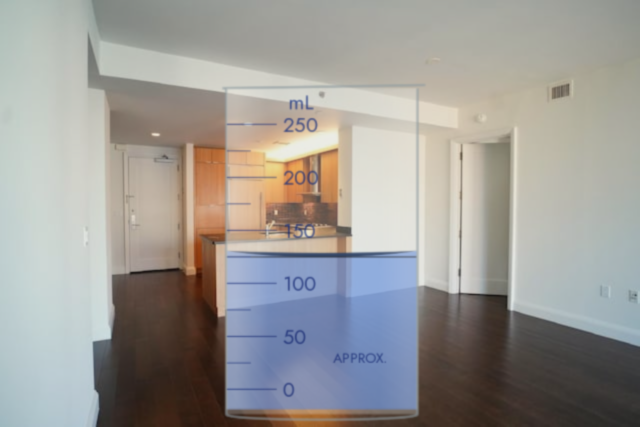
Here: 125 mL
